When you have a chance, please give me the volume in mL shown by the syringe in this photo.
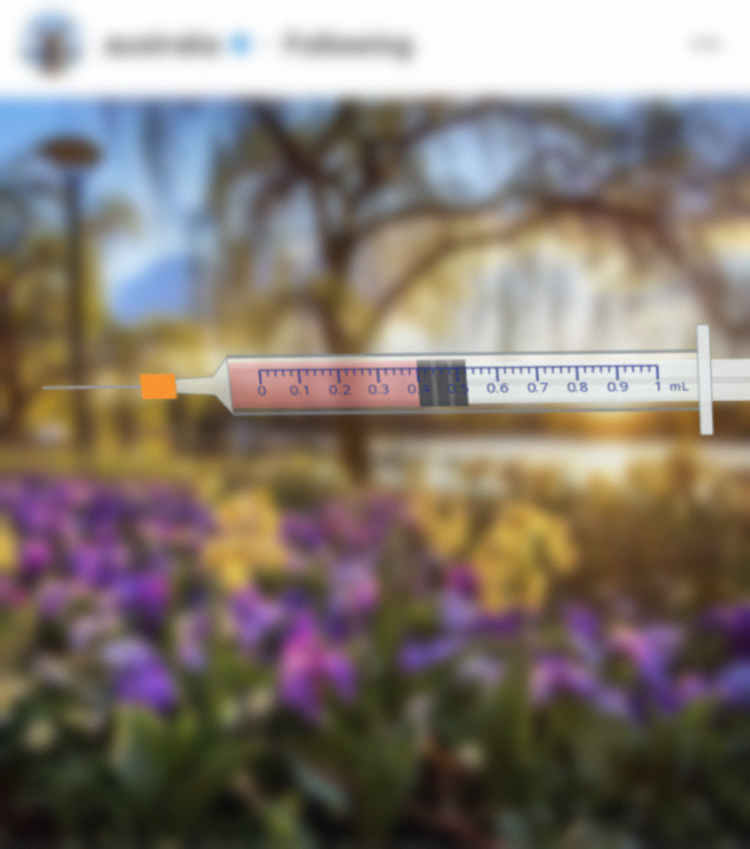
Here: 0.4 mL
